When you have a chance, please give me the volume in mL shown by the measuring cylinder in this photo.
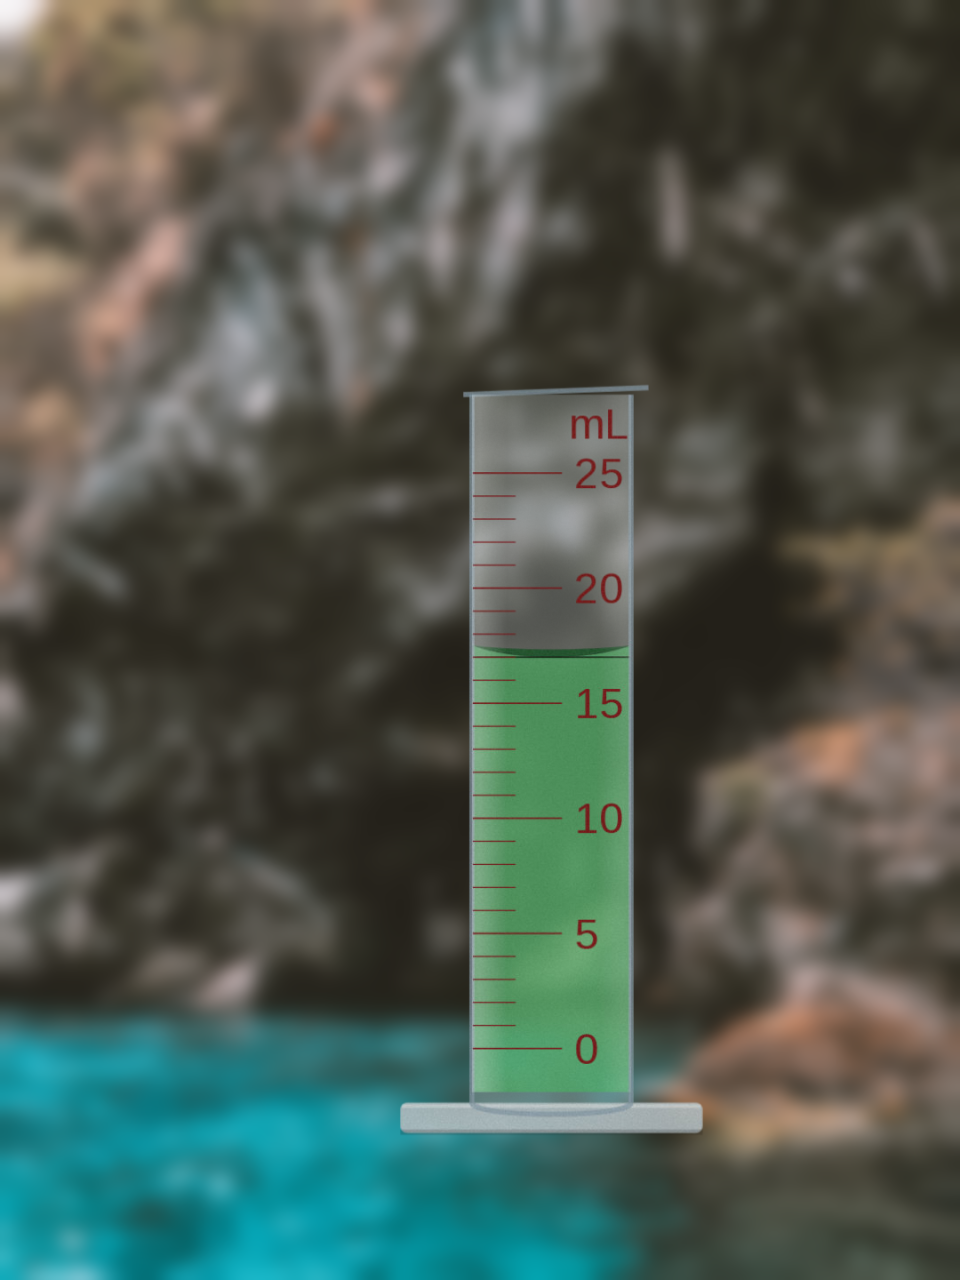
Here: 17 mL
